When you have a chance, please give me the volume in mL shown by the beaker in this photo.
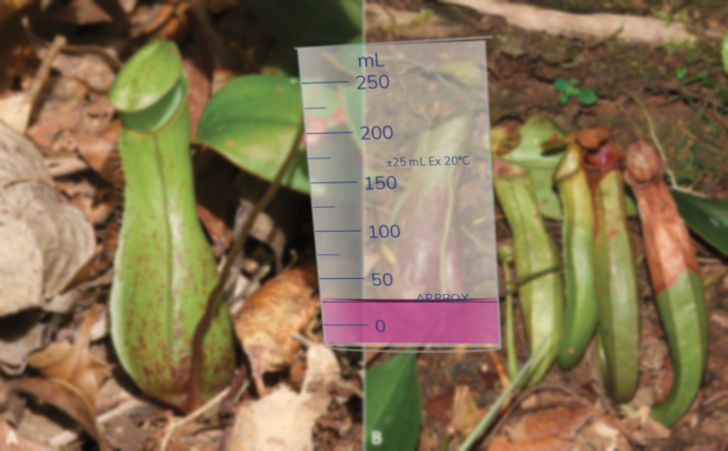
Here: 25 mL
